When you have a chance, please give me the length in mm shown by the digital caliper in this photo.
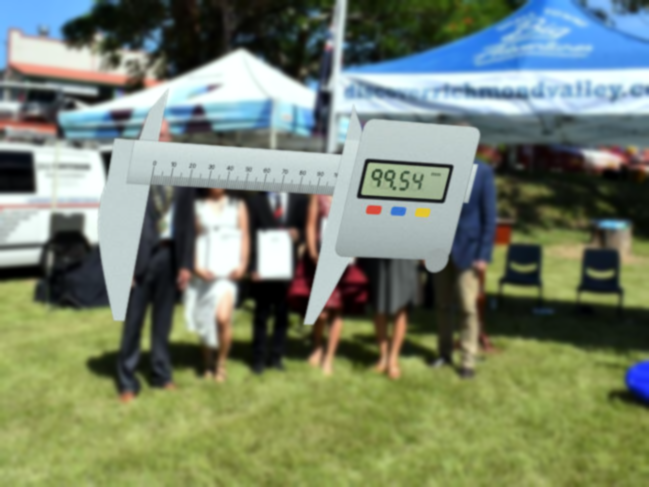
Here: 99.54 mm
